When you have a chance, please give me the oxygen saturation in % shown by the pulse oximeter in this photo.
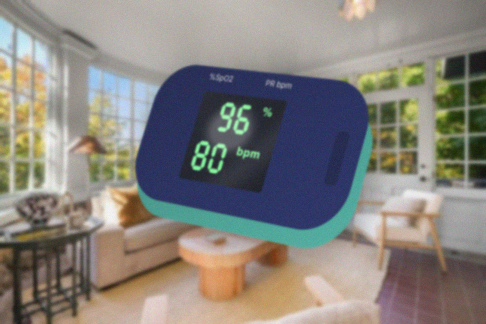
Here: 96 %
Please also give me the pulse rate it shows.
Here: 80 bpm
